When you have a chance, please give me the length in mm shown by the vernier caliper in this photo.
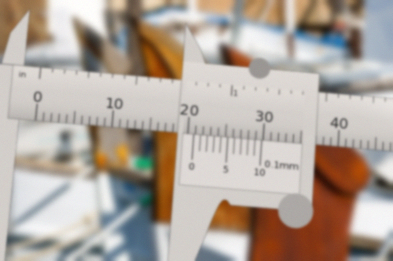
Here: 20.8 mm
